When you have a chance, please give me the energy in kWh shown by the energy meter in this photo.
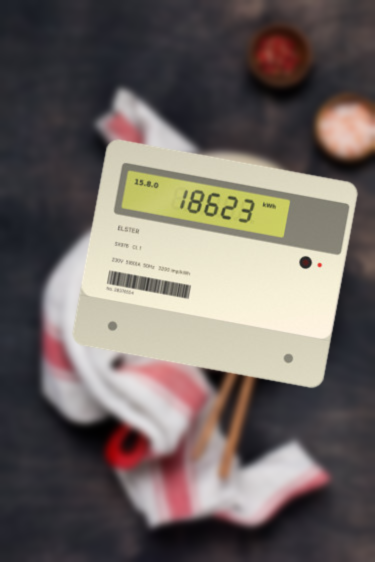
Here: 18623 kWh
